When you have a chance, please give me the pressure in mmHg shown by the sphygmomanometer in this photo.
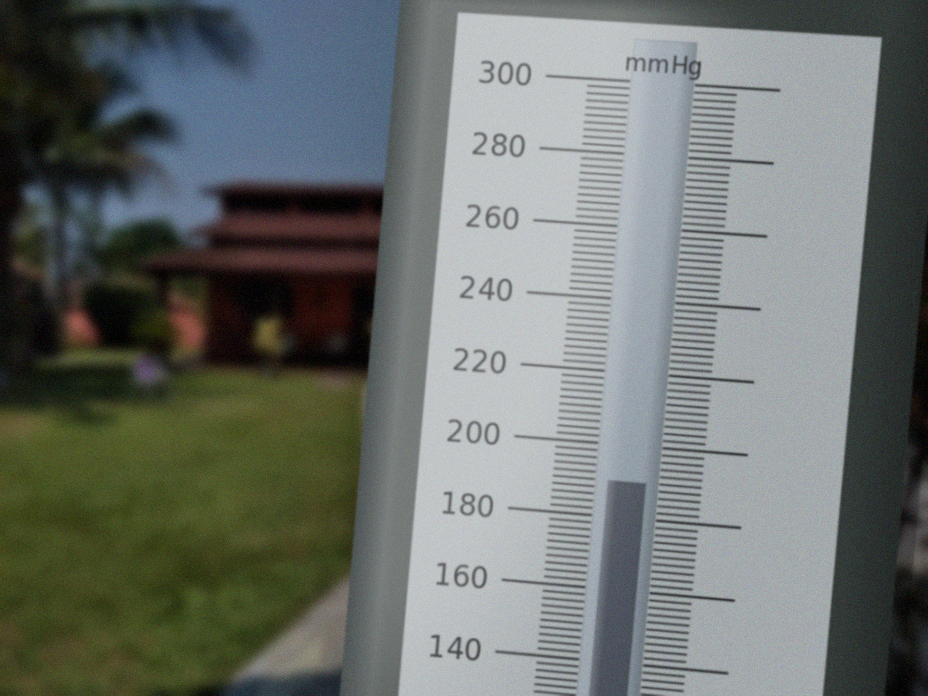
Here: 190 mmHg
